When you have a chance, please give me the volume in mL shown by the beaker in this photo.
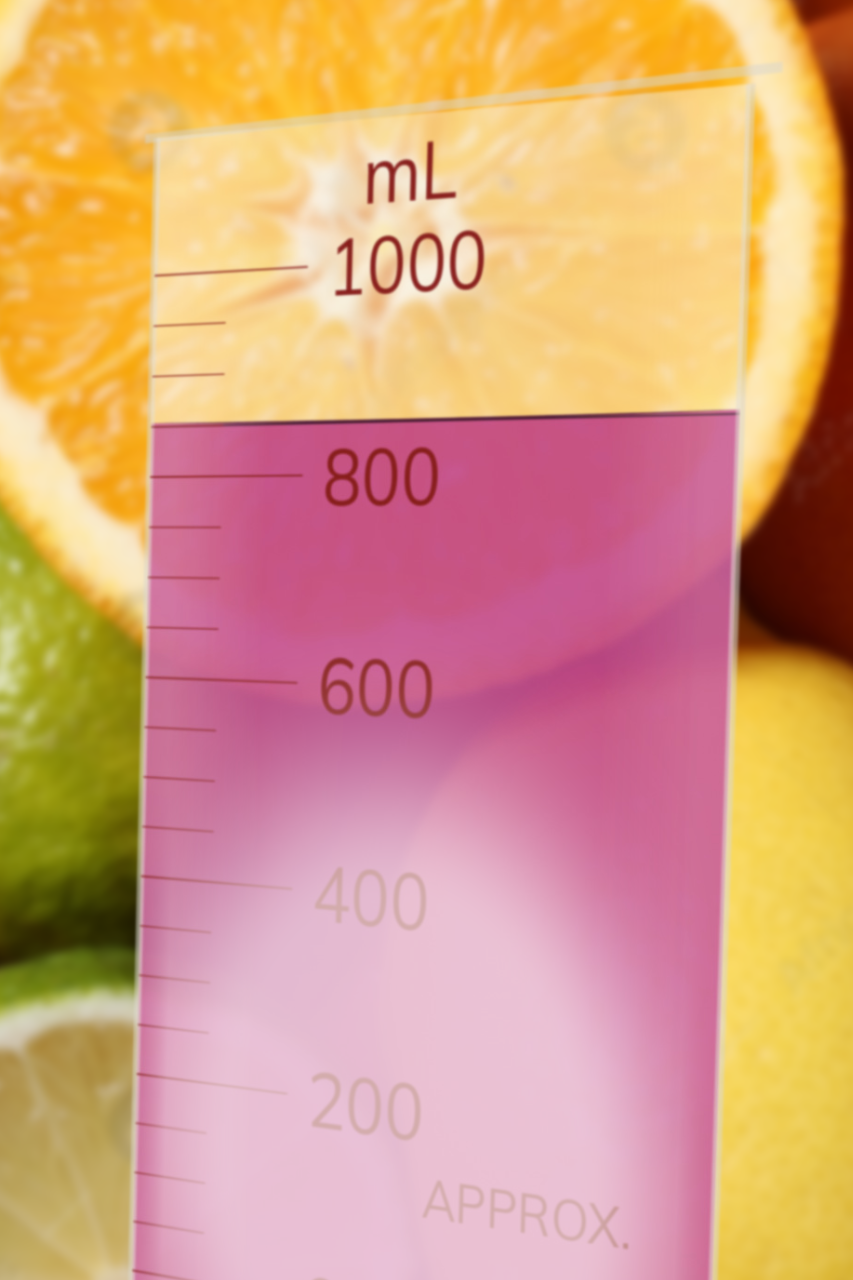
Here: 850 mL
